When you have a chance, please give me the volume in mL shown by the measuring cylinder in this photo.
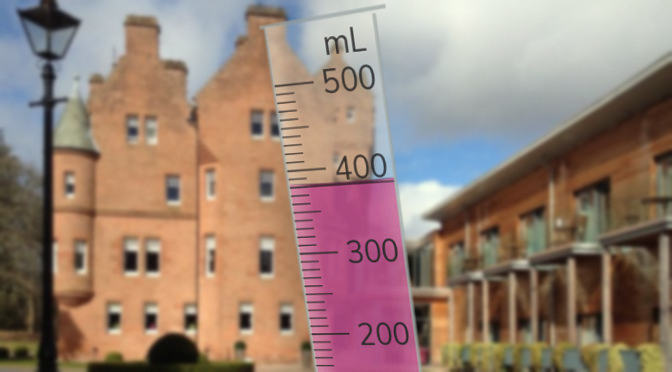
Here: 380 mL
